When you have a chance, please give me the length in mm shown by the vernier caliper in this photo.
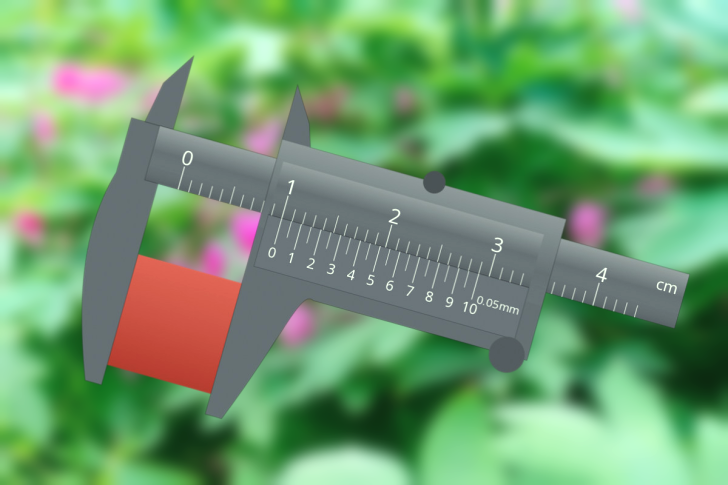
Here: 10.0 mm
